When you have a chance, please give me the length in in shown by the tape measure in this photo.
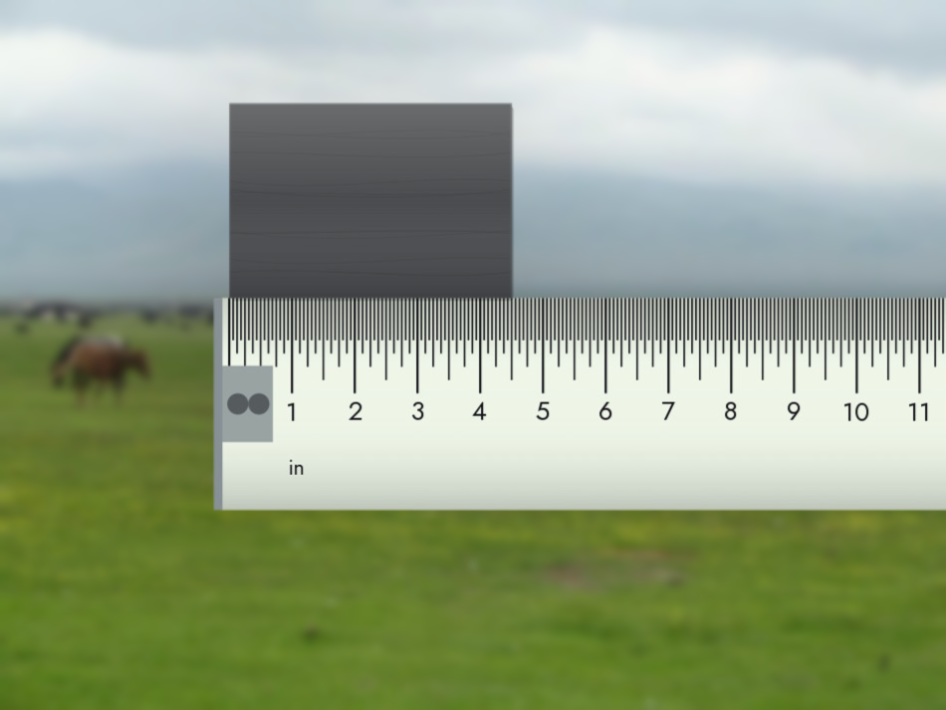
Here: 4.5 in
